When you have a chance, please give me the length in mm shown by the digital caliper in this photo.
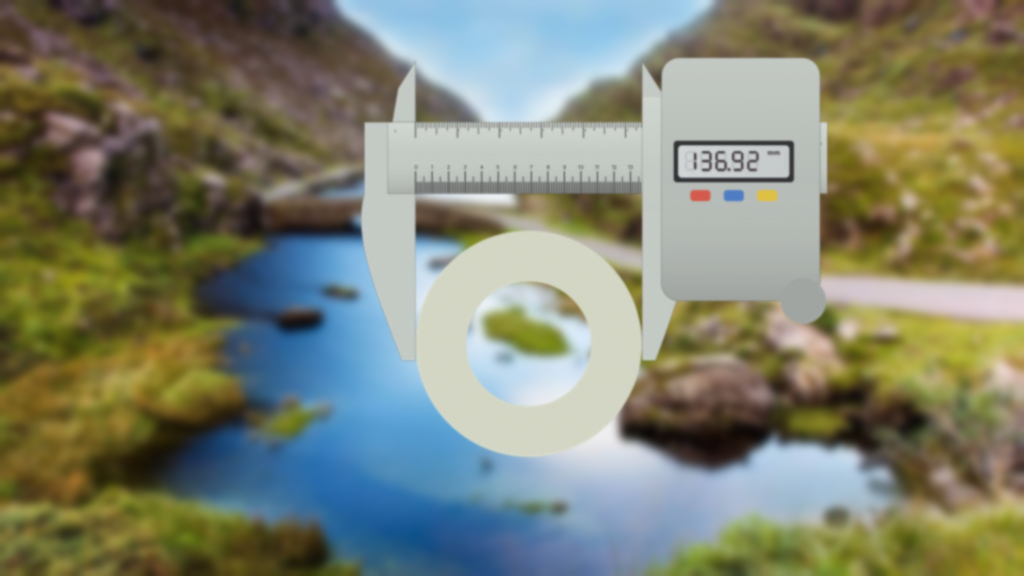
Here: 136.92 mm
